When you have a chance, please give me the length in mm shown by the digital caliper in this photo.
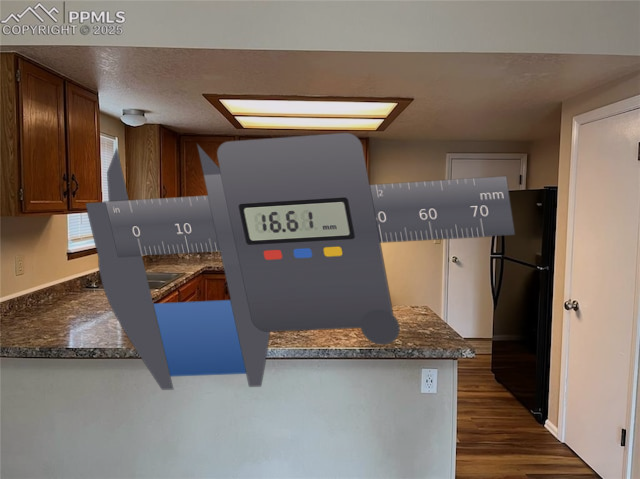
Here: 16.61 mm
